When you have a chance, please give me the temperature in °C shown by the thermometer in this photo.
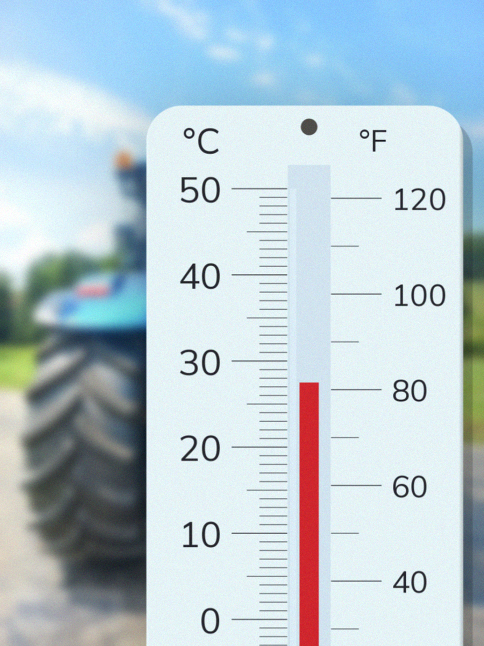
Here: 27.5 °C
